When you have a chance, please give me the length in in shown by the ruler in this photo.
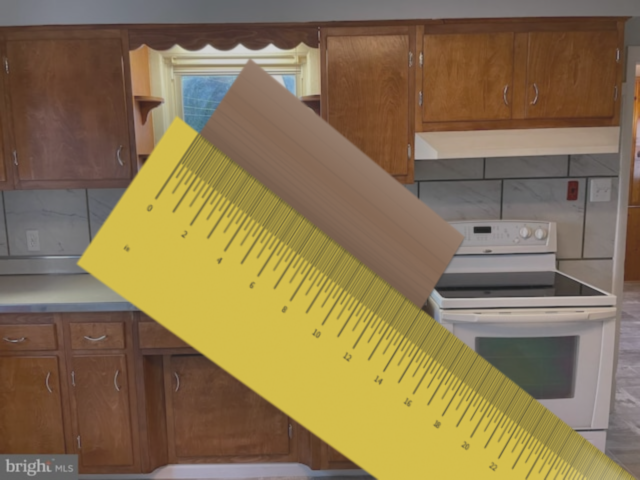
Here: 14 in
